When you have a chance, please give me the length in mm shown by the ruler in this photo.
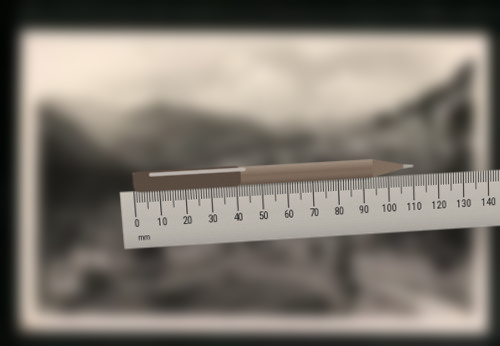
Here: 110 mm
